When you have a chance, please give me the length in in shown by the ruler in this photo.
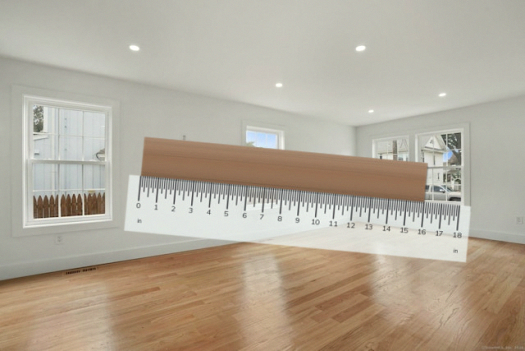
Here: 16 in
